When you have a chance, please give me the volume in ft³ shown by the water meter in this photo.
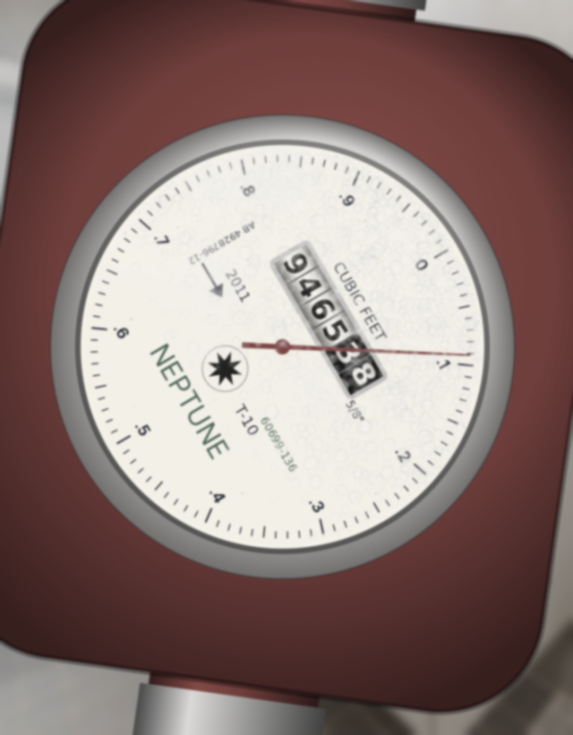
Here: 946538.09 ft³
